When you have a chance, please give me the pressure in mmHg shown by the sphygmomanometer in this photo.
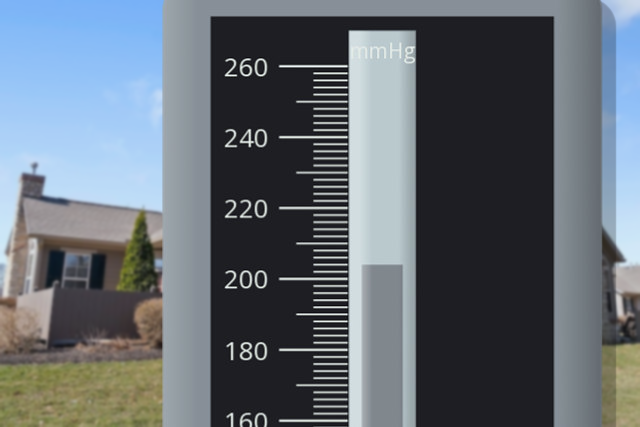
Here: 204 mmHg
